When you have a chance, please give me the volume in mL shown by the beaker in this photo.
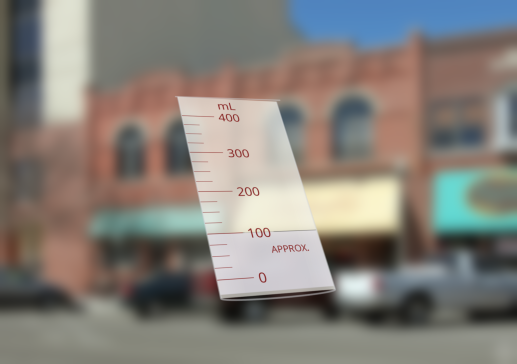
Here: 100 mL
